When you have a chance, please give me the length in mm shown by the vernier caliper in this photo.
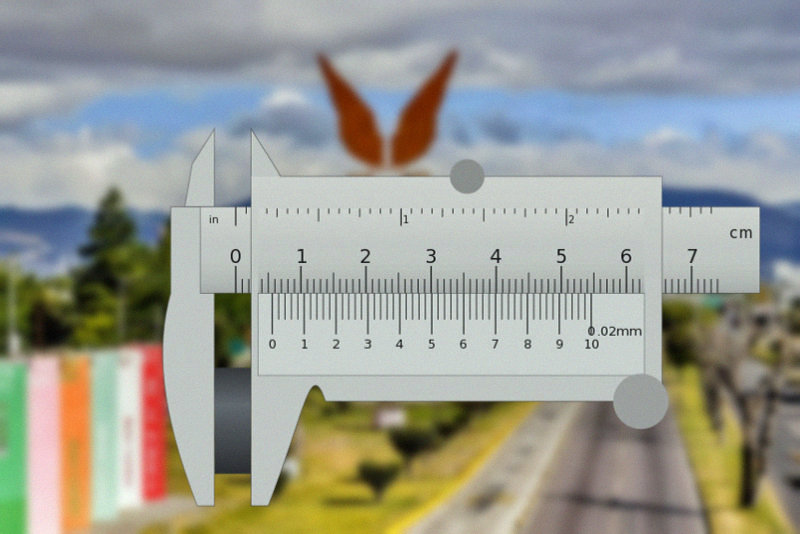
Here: 5.6 mm
